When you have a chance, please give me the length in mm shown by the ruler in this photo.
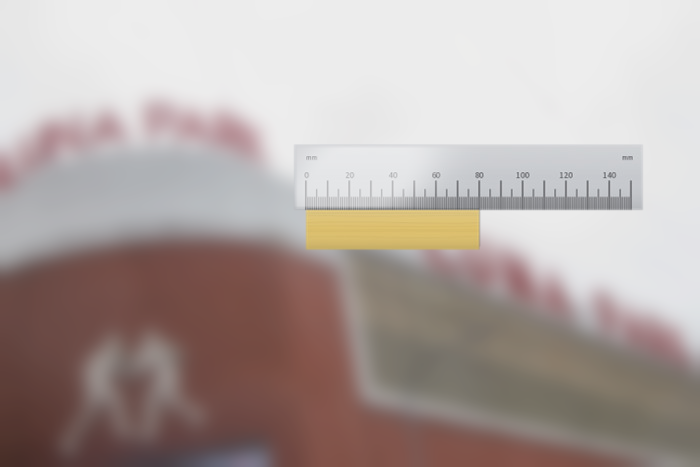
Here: 80 mm
